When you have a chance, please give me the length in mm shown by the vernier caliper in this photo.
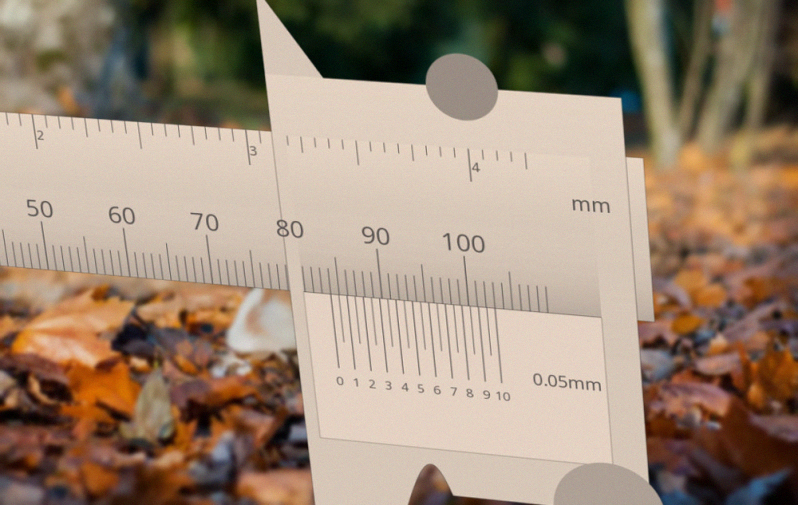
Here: 84.0 mm
